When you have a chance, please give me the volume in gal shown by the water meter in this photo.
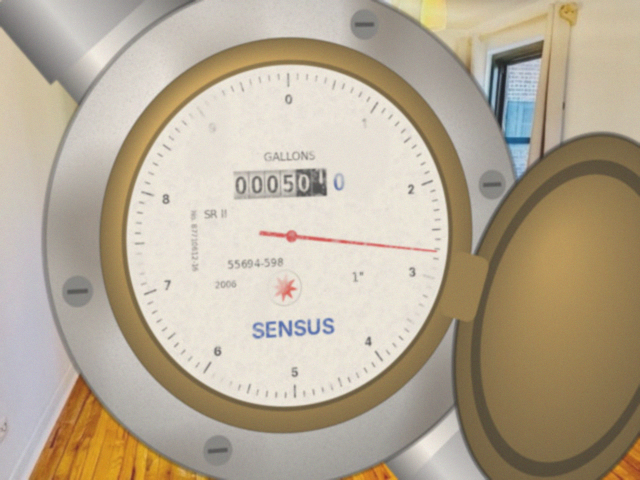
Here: 5012.7 gal
